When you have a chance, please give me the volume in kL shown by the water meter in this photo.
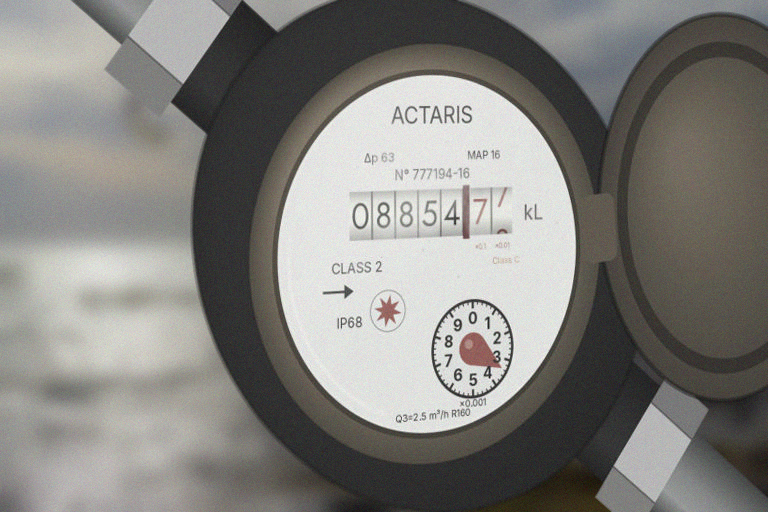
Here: 8854.773 kL
